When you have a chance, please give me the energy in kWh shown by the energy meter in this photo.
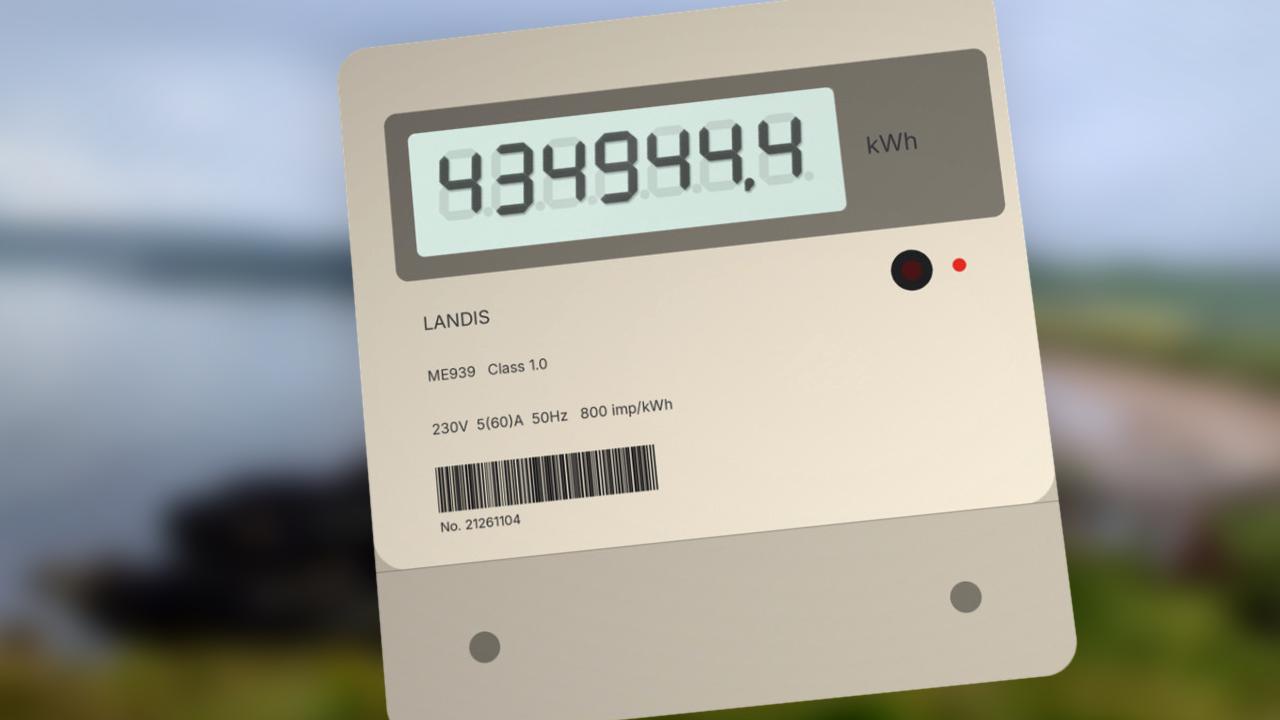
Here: 434944.4 kWh
